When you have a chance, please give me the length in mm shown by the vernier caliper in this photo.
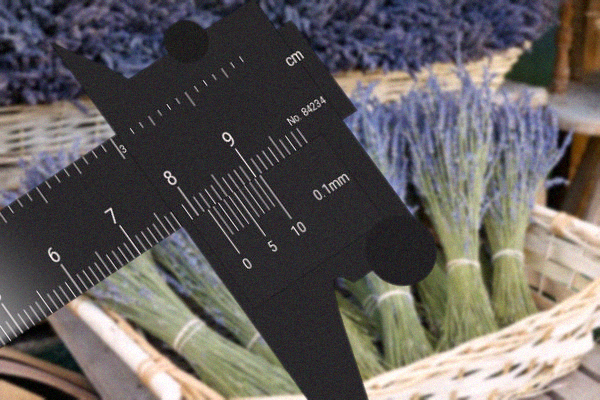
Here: 81.6 mm
